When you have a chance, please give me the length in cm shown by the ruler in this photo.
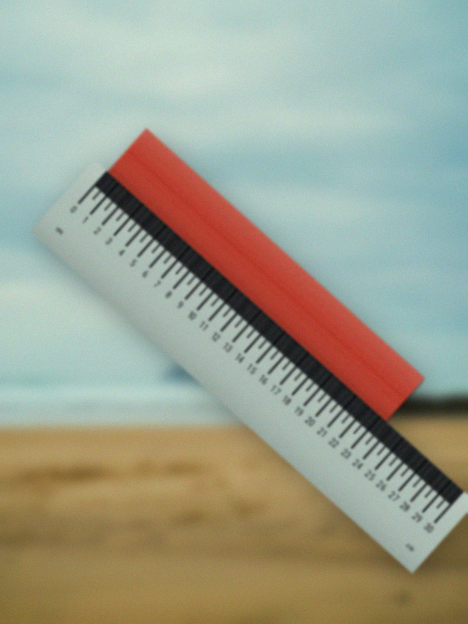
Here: 23.5 cm
